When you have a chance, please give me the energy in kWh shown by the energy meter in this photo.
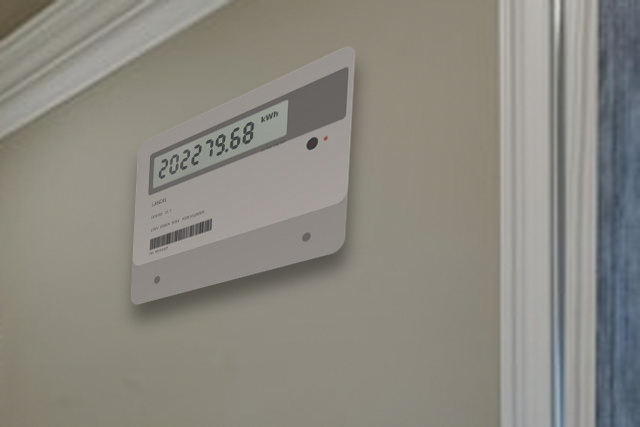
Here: 202279.68 kWh
